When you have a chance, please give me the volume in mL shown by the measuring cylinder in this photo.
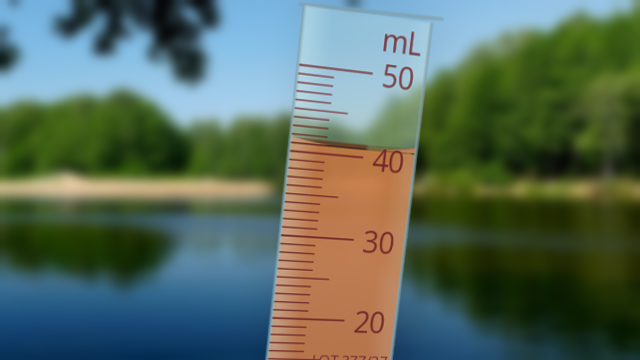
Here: 41 mL
